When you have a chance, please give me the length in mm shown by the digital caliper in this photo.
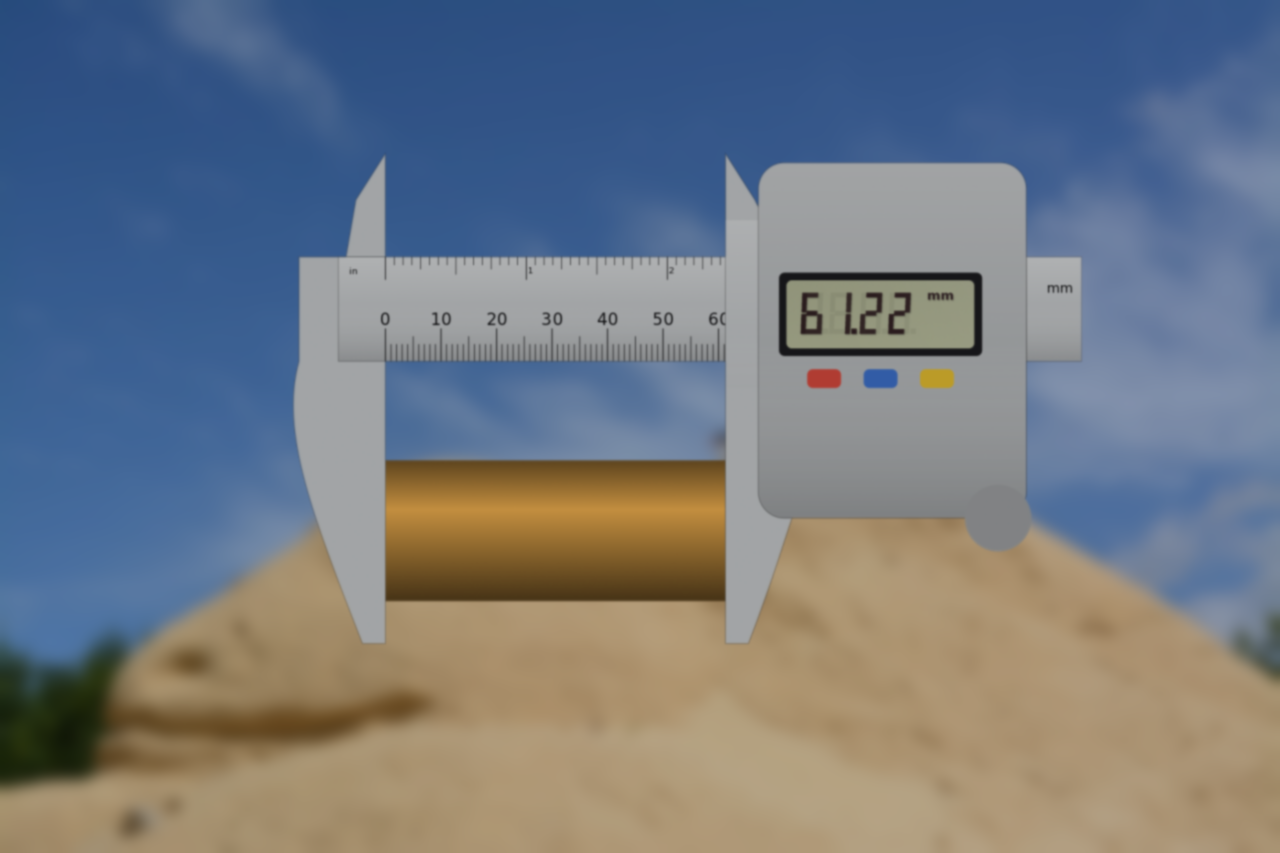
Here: 61.22 mm
